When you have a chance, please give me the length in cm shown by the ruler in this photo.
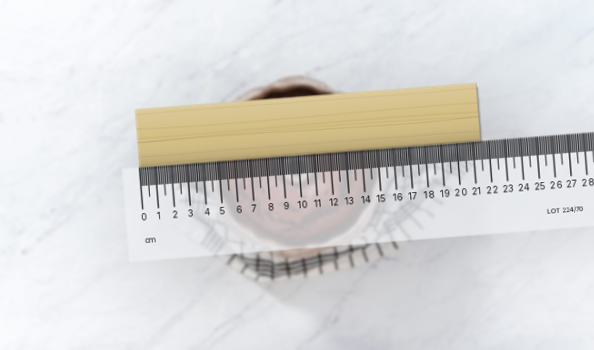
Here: 21.5 cm
